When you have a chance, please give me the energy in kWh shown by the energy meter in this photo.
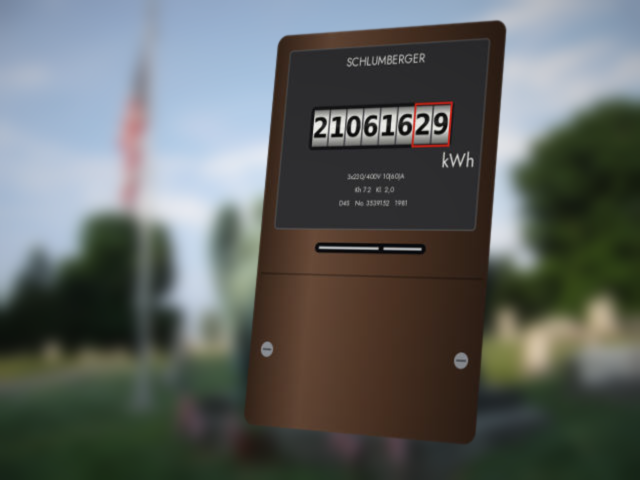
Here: 210616.29 kWh
